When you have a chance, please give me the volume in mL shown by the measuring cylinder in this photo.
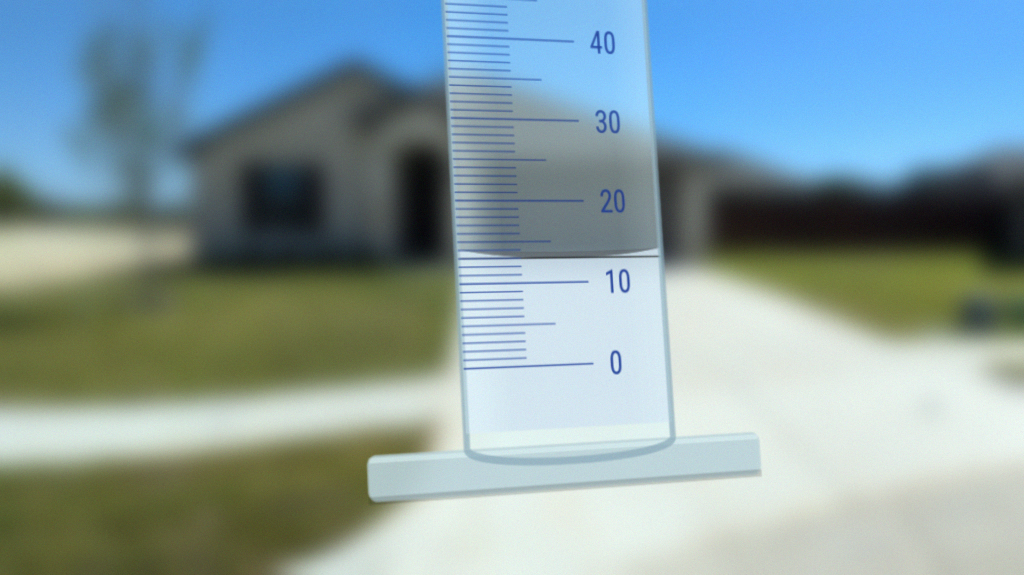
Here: 13 mL
